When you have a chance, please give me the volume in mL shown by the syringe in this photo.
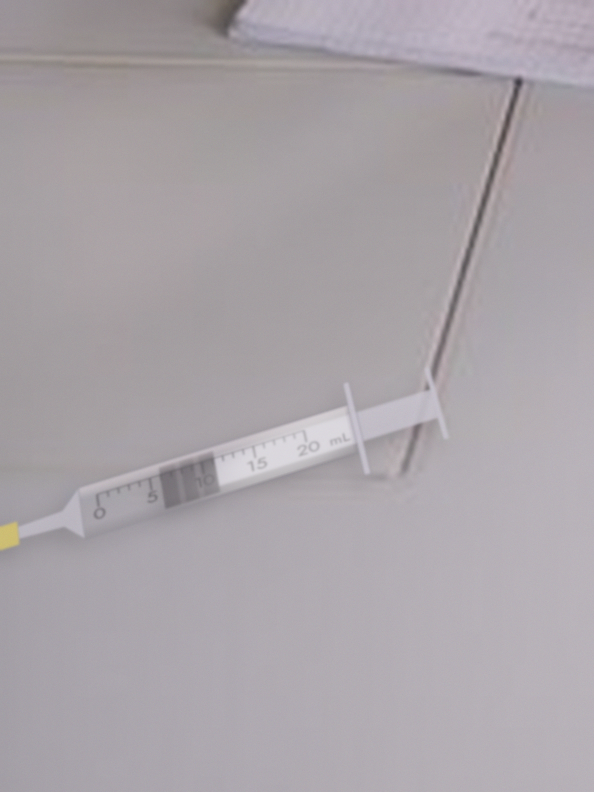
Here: 6 mL
